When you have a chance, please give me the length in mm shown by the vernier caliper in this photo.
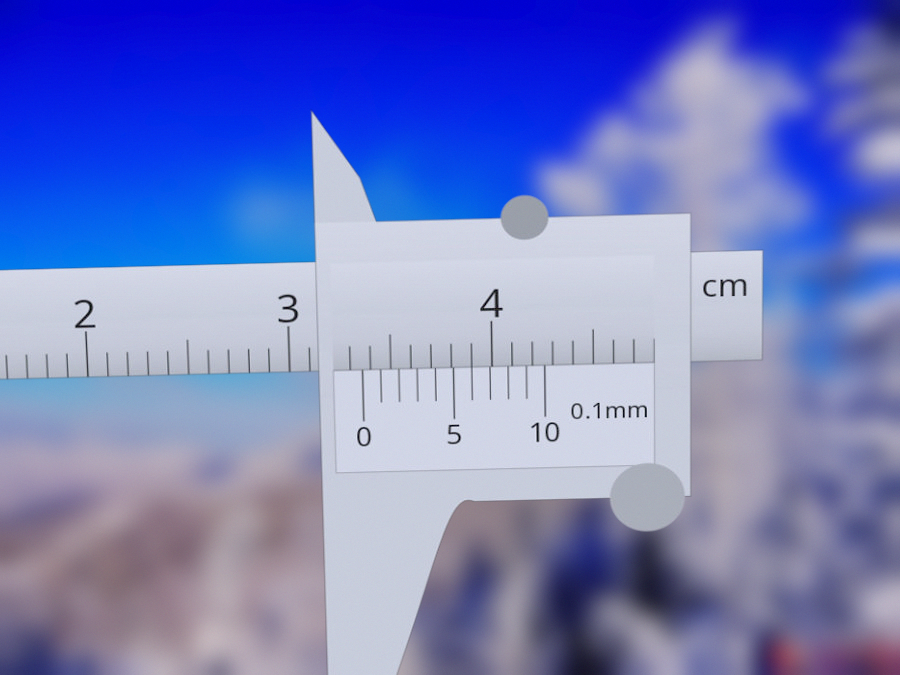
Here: 33.6 mm
